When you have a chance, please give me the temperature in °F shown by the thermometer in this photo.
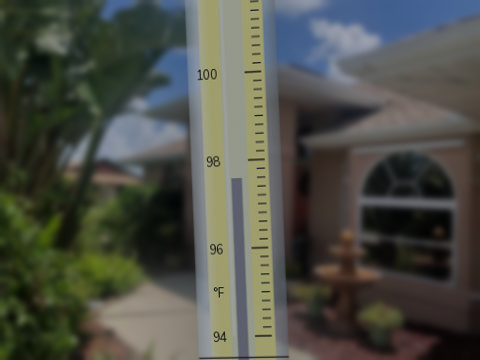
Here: 97.6 °F
